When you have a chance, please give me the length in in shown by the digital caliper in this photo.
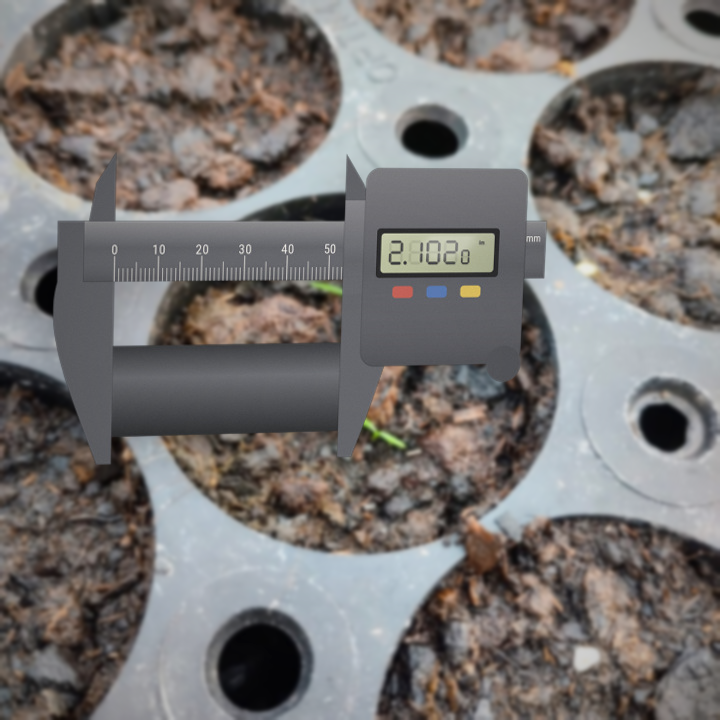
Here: 2.1020 in
